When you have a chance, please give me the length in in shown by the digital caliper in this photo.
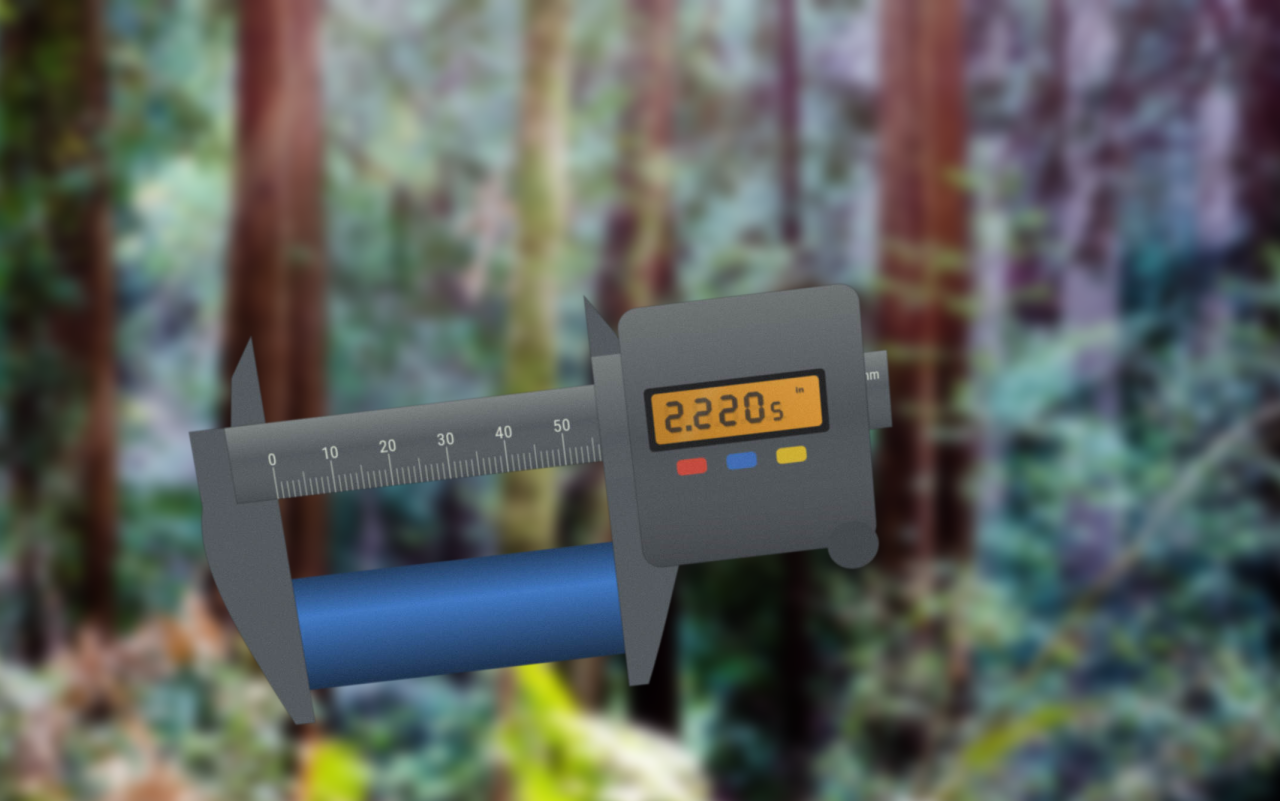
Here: 2.2205 in
